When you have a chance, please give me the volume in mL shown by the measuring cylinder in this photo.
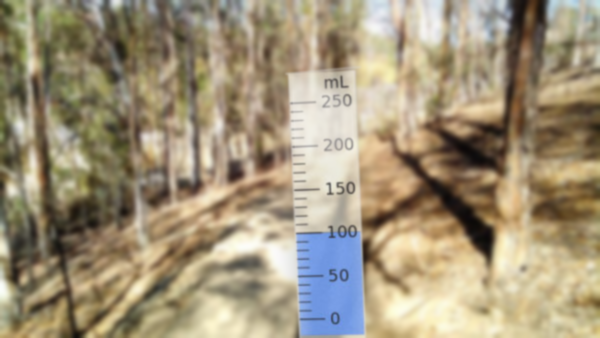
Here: 100 mL
